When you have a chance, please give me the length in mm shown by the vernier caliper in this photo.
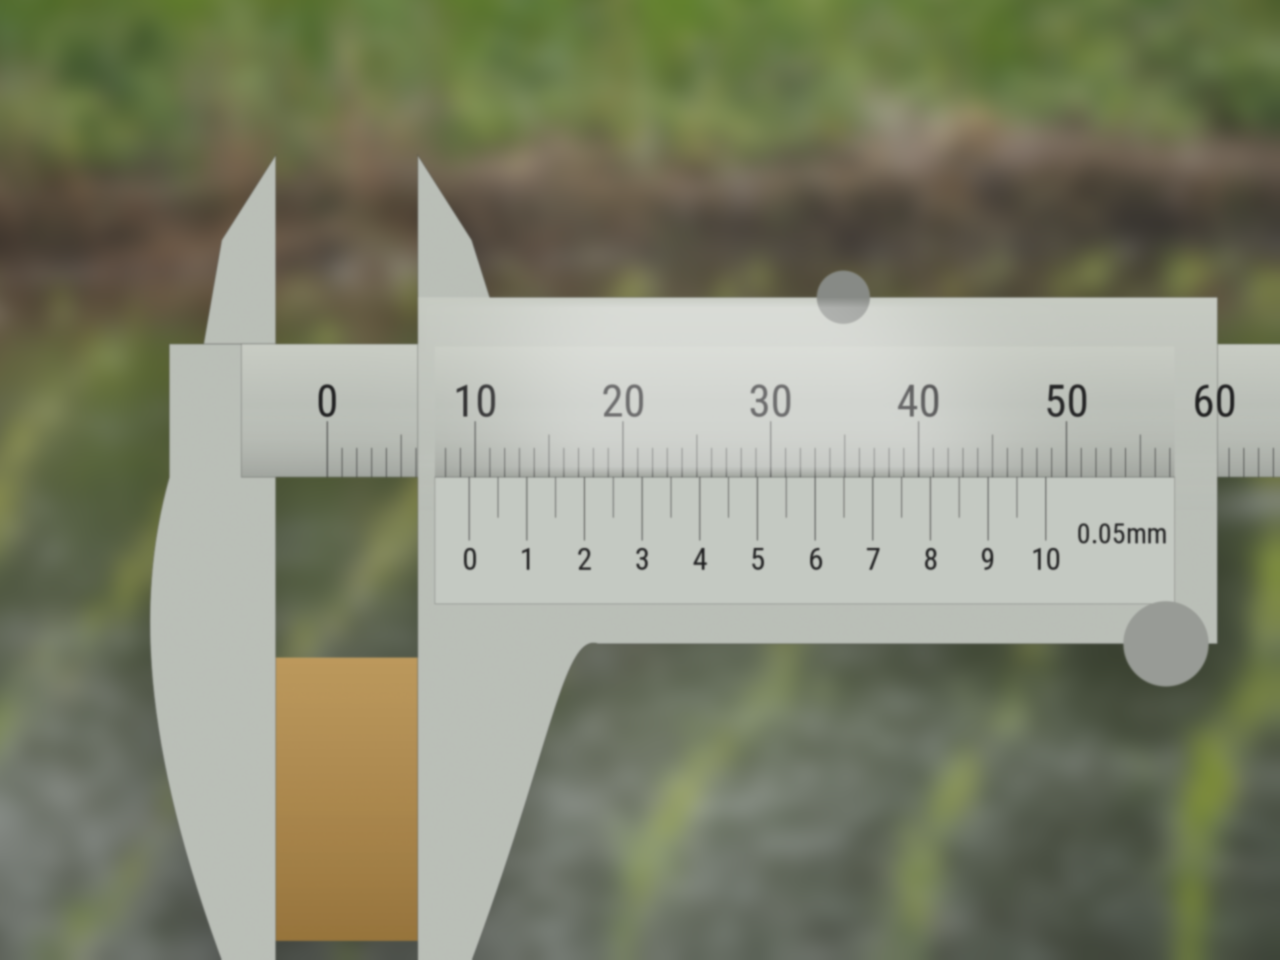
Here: 9.6 mm
